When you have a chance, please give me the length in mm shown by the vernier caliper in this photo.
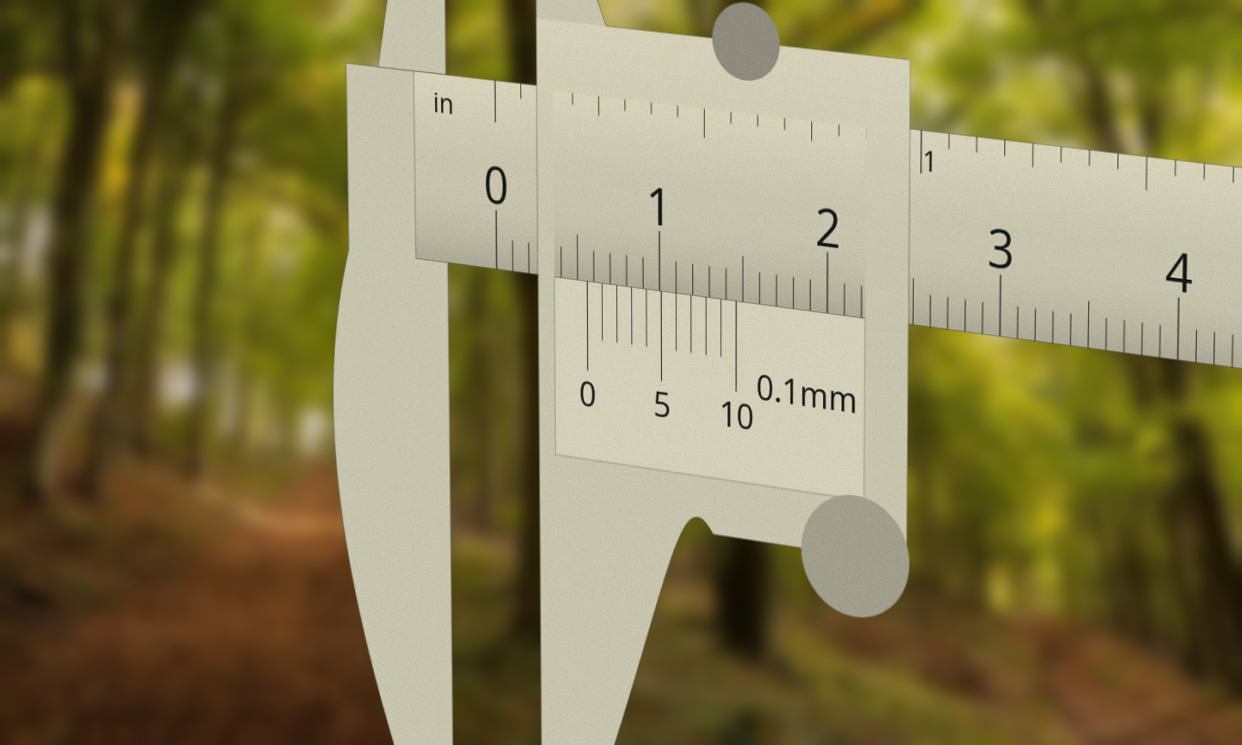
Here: 5.6 mm
